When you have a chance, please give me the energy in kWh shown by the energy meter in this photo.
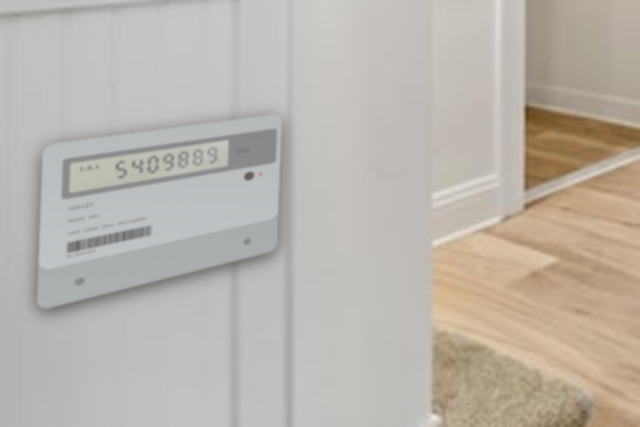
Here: 5409889 kWh
